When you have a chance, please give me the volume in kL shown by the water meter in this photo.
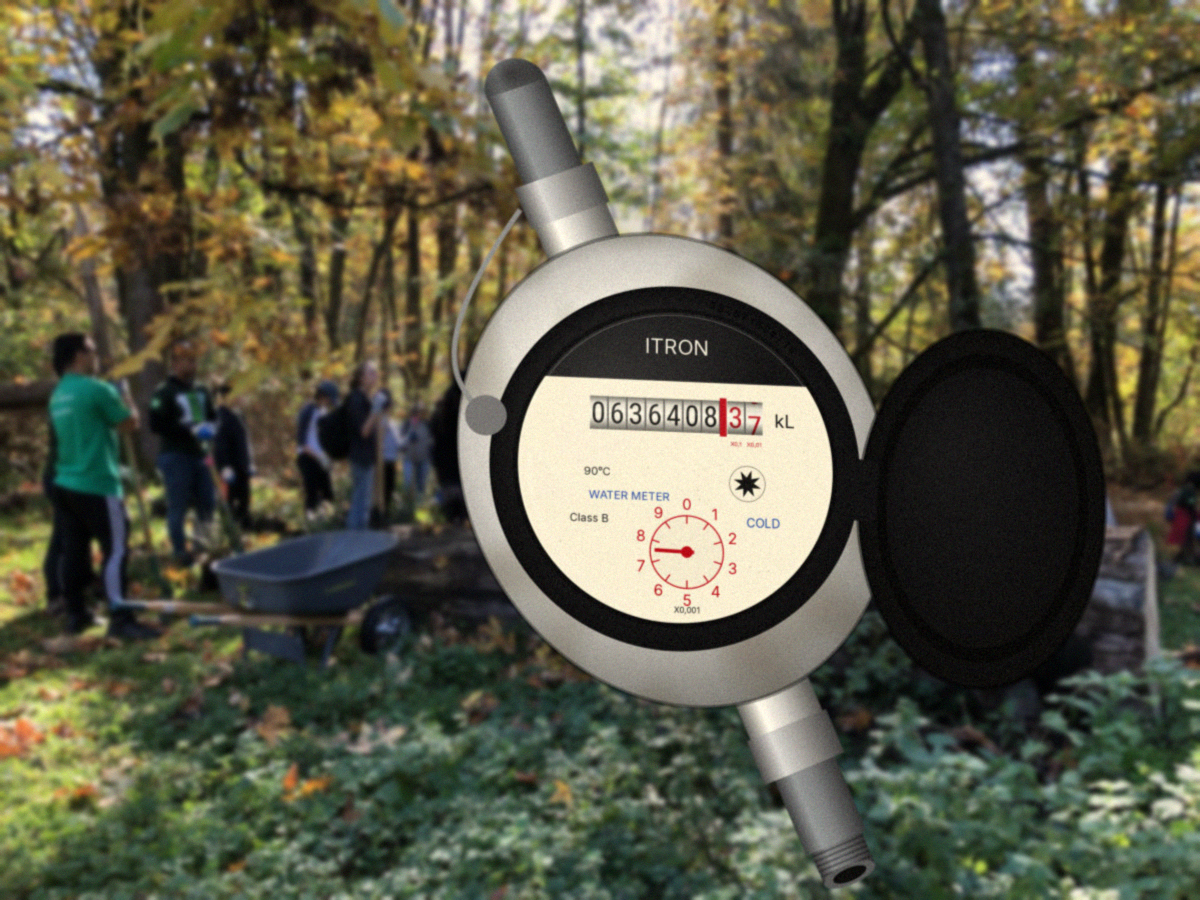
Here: 636408.367 kL
